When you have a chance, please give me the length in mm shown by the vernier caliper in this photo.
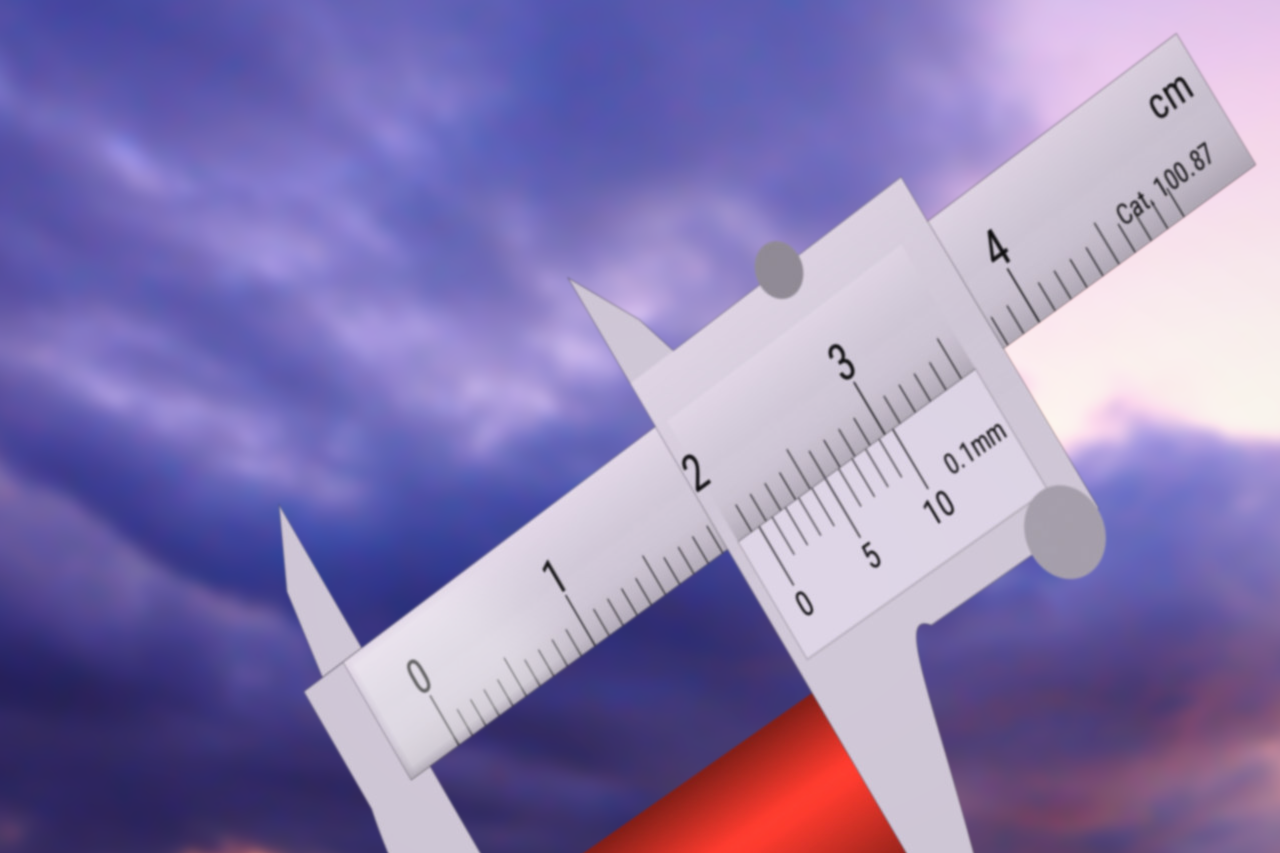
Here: 21.5 mm
